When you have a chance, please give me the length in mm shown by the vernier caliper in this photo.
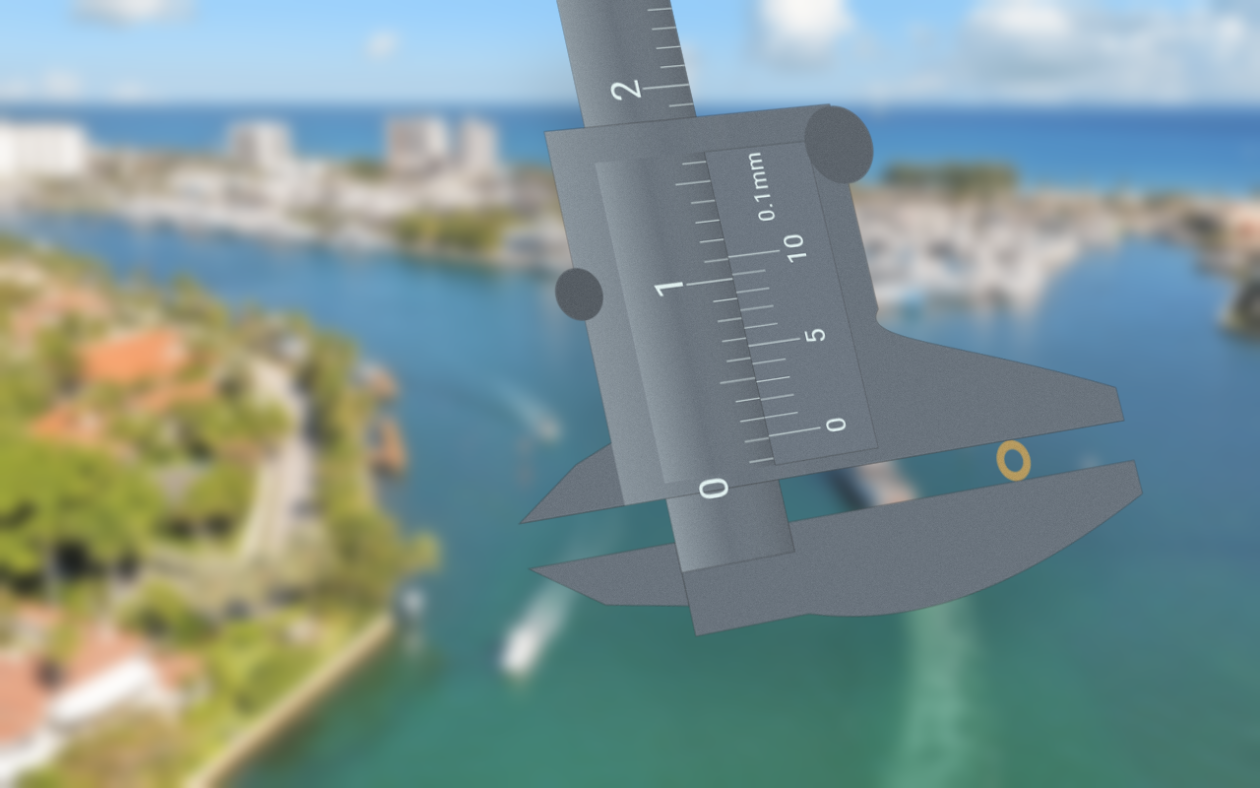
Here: 2.1 mm
